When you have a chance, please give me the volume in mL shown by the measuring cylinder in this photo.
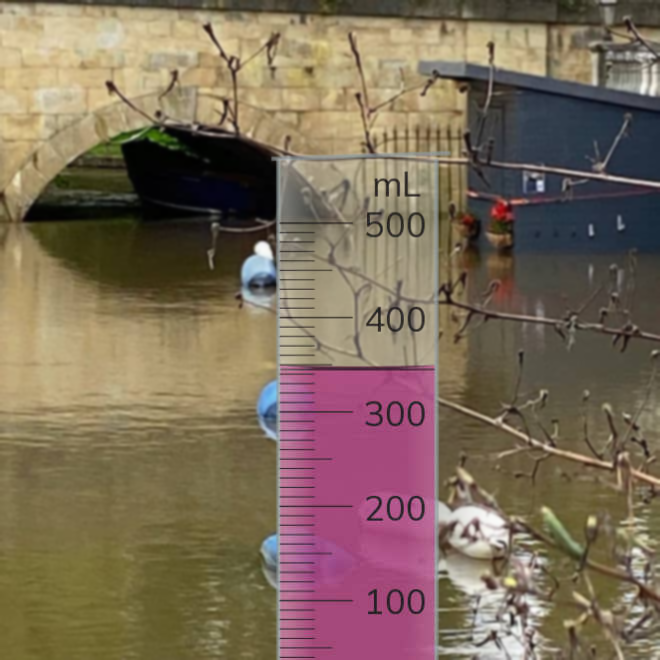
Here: 345 mL
